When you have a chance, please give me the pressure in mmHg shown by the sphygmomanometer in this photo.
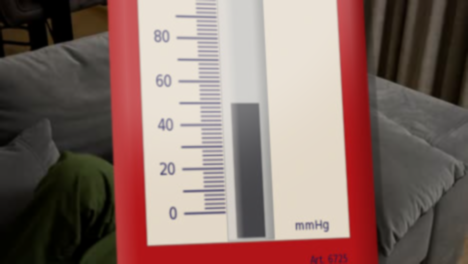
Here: 50 mmHg
